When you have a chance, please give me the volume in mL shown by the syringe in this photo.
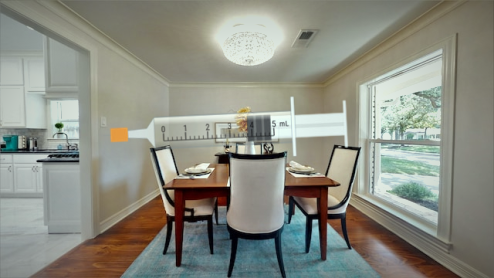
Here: 3.8 mL
